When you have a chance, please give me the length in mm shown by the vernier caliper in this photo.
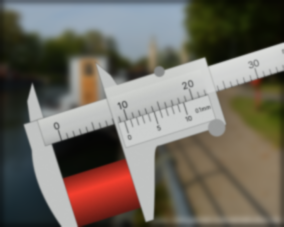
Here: 9.6 mm
